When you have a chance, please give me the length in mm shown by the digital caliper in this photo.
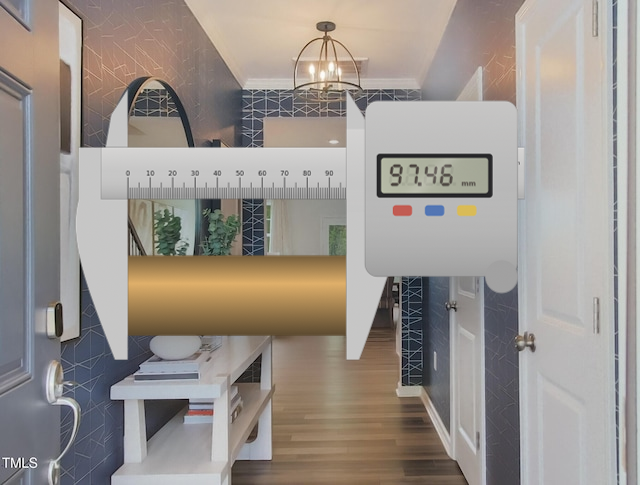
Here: 97.46 mm
